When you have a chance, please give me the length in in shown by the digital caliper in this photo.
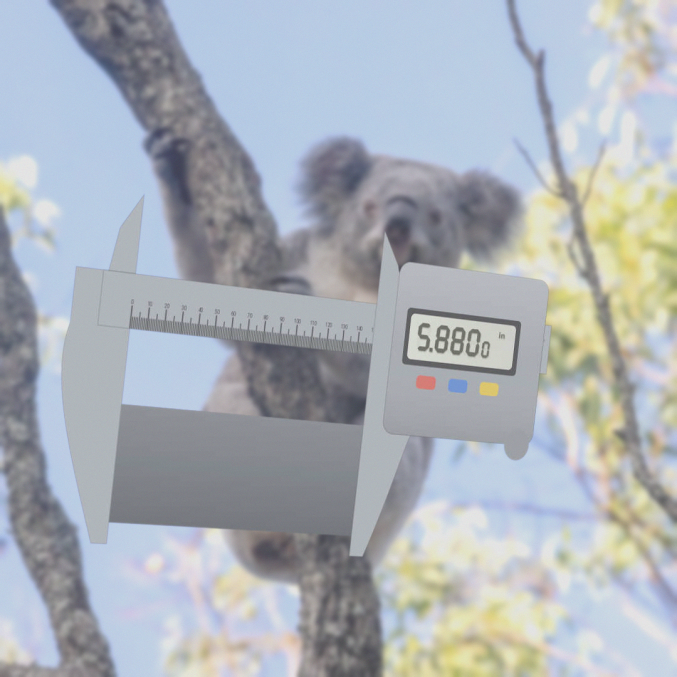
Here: 5.8800 in
